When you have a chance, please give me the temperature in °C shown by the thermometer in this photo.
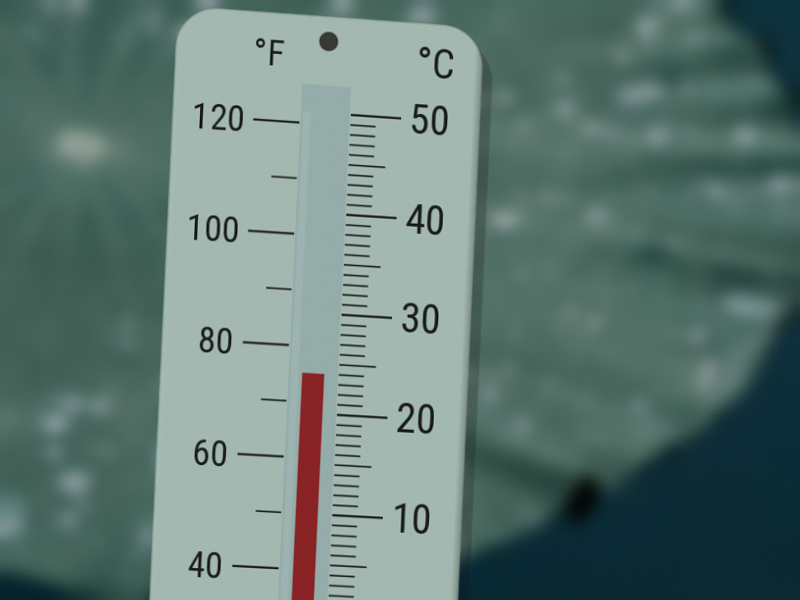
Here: 24 °C
